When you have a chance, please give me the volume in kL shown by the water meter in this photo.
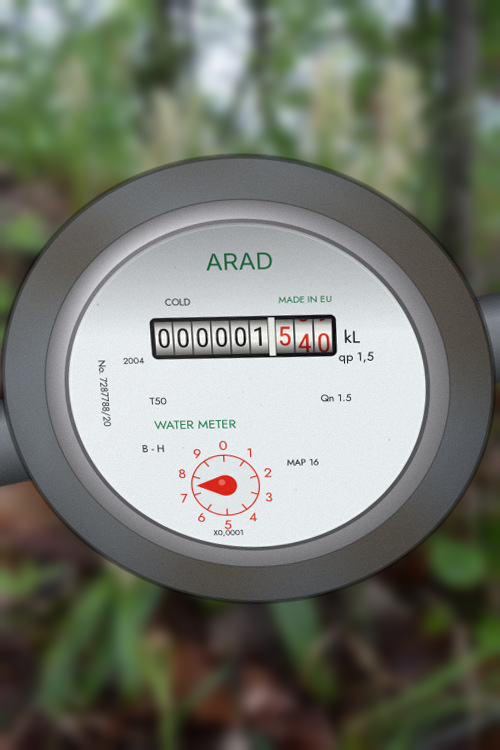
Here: 1.5397 kL
